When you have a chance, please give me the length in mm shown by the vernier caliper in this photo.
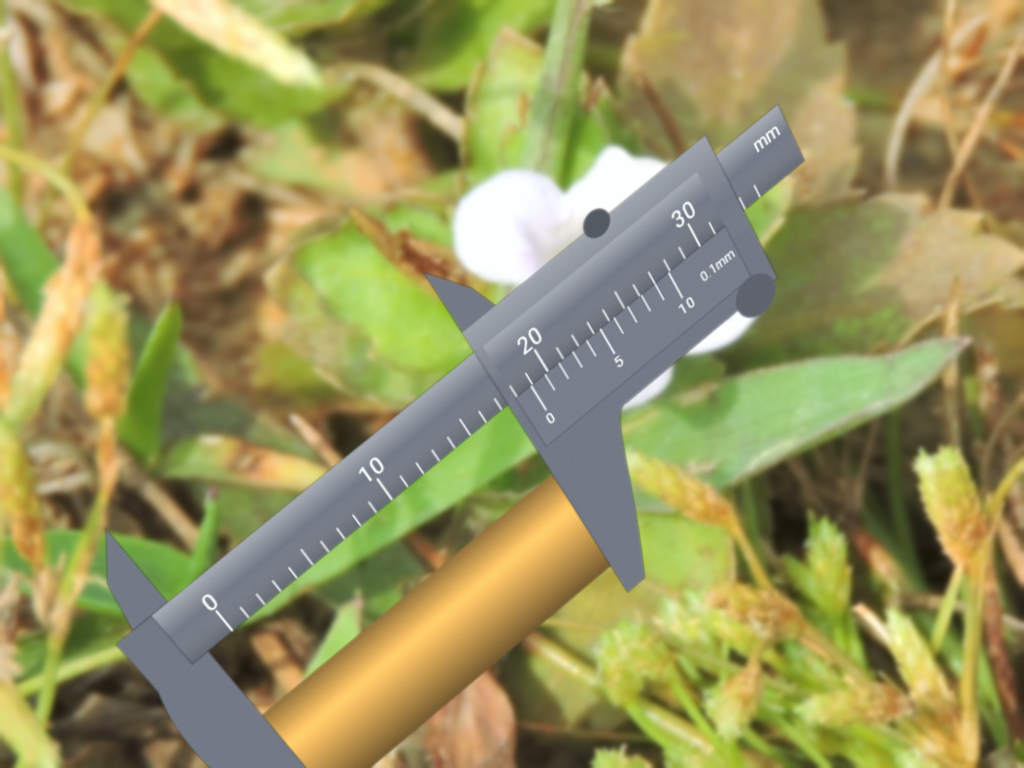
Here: 18.9 mm
